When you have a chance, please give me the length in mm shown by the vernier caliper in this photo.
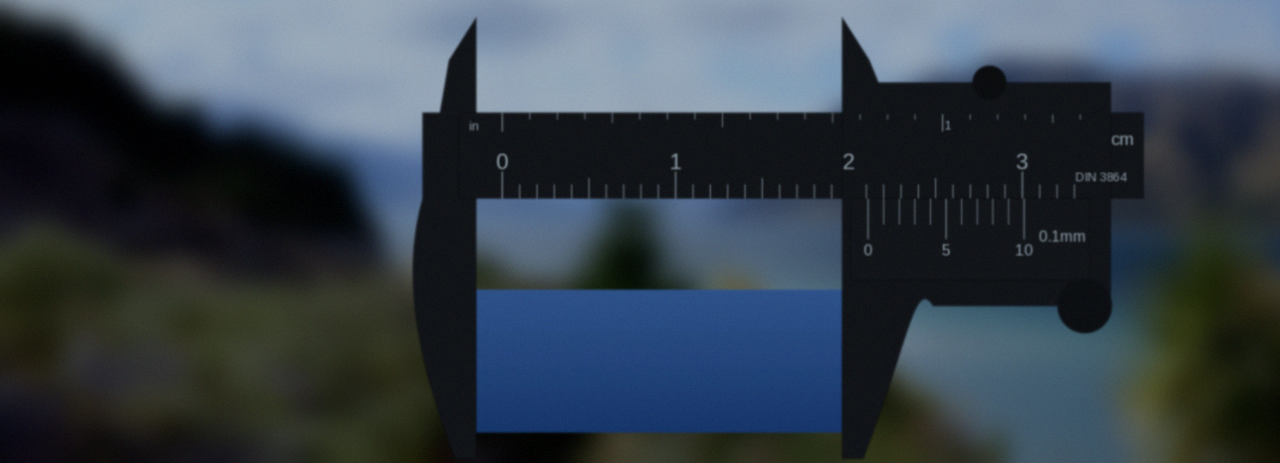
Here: 21.1 mm
